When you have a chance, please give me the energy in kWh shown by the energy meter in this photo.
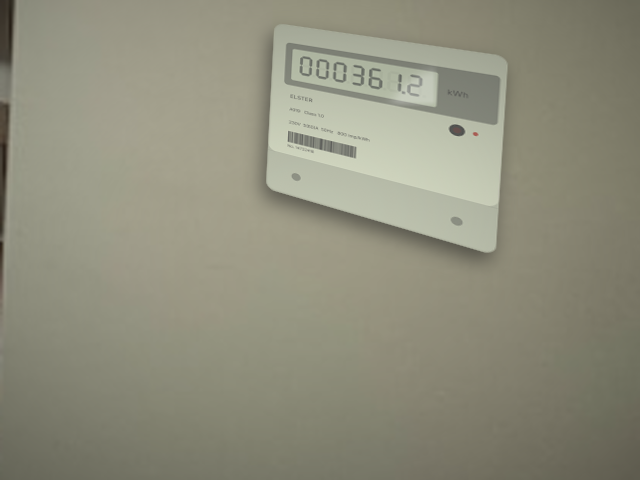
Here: 361.2 kWh
